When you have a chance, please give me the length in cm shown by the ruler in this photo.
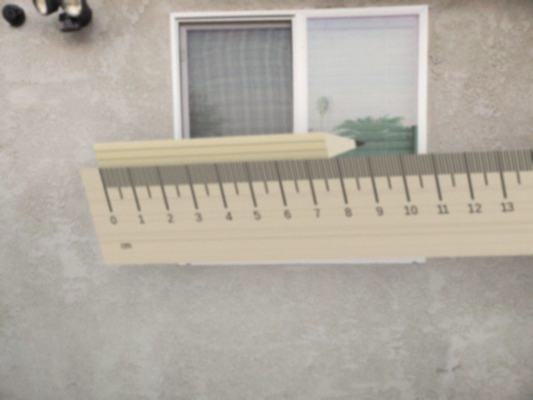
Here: 9 cm
